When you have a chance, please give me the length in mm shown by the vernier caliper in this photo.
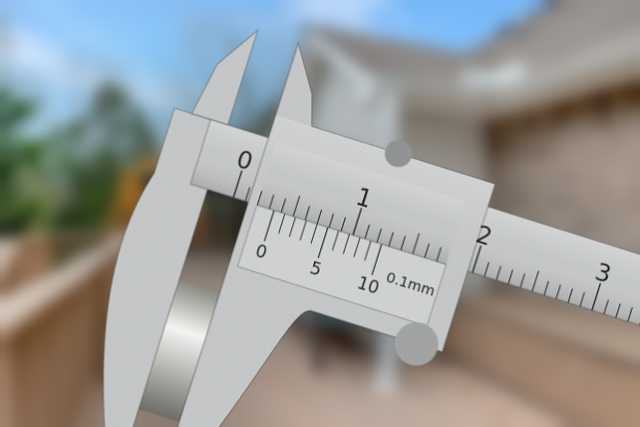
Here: 3.4 mm
